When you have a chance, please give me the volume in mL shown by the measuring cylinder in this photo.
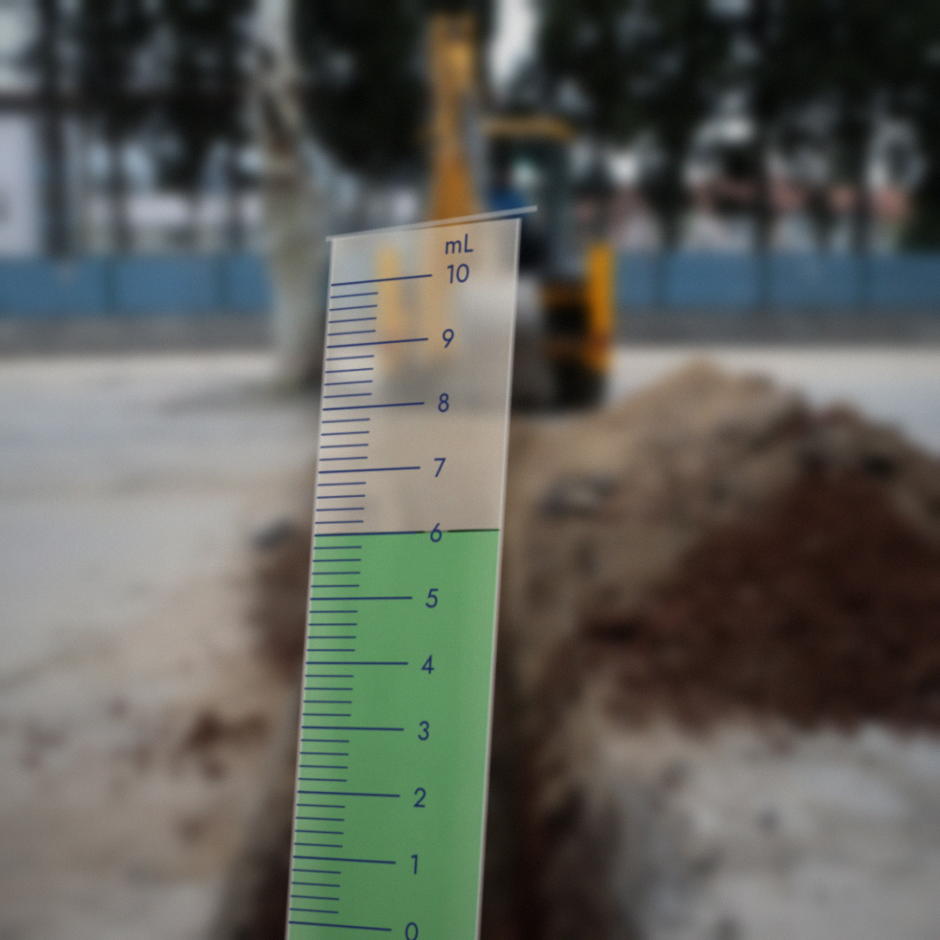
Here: 6 mL
